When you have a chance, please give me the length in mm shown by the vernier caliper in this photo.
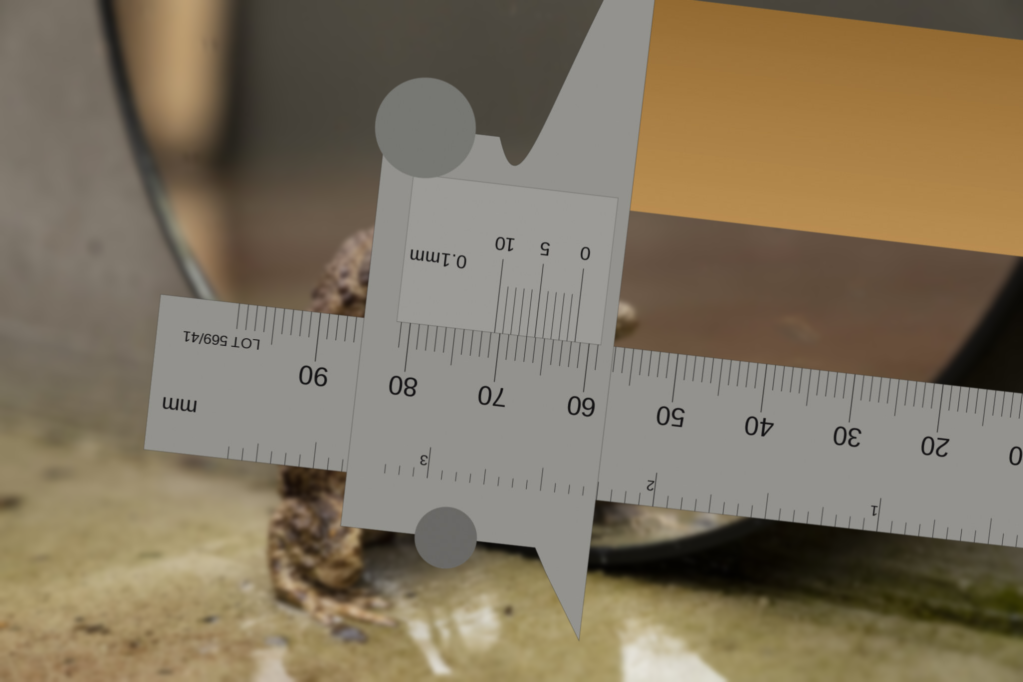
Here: 61.6 mm
